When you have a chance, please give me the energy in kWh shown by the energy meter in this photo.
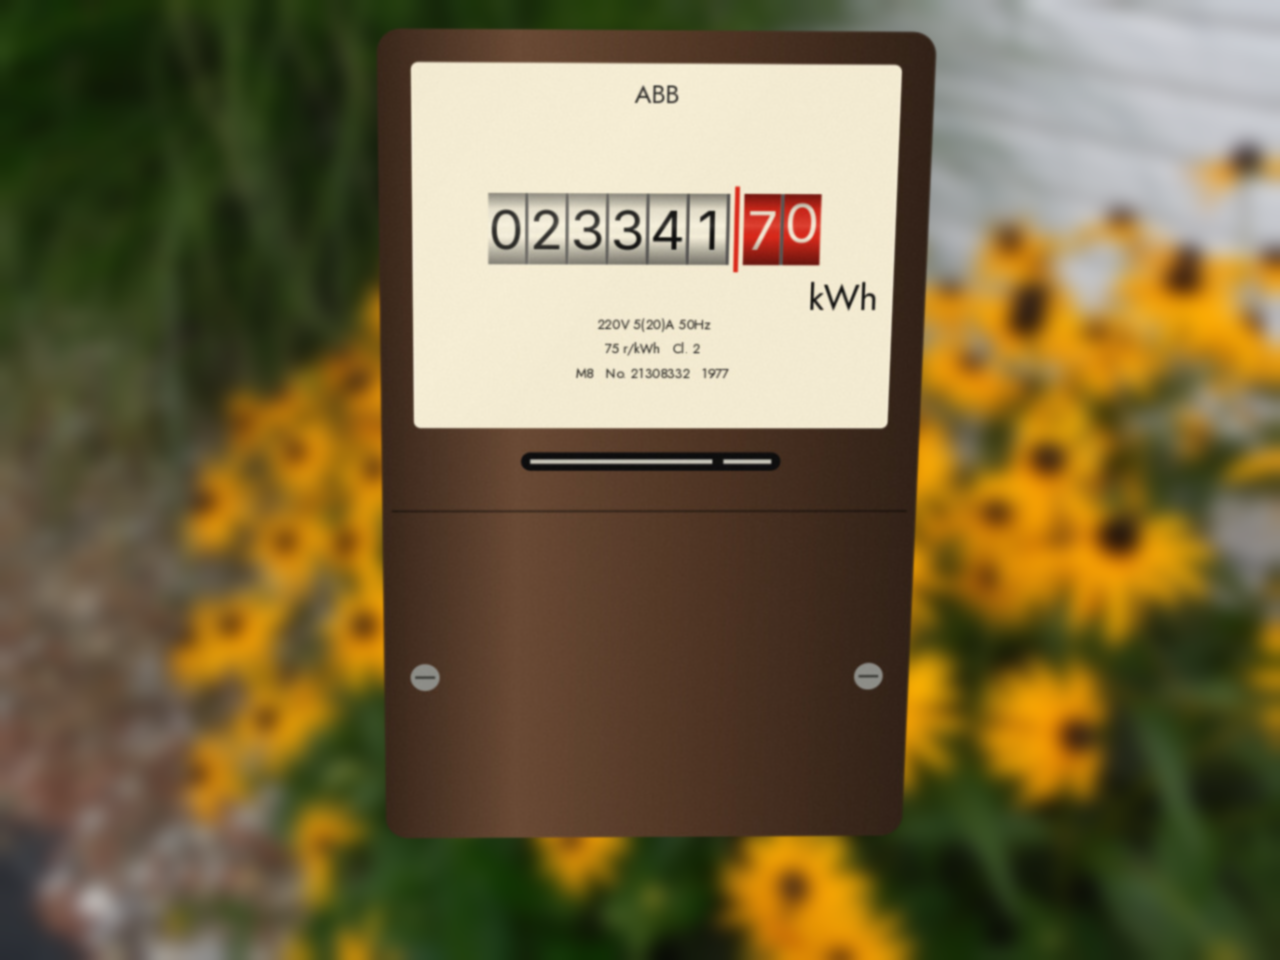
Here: 23341.70 kWh
